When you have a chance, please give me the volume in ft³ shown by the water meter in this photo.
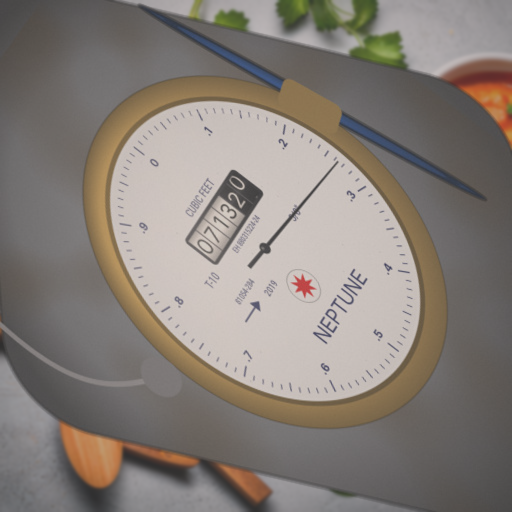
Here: 71320.26 ft³
